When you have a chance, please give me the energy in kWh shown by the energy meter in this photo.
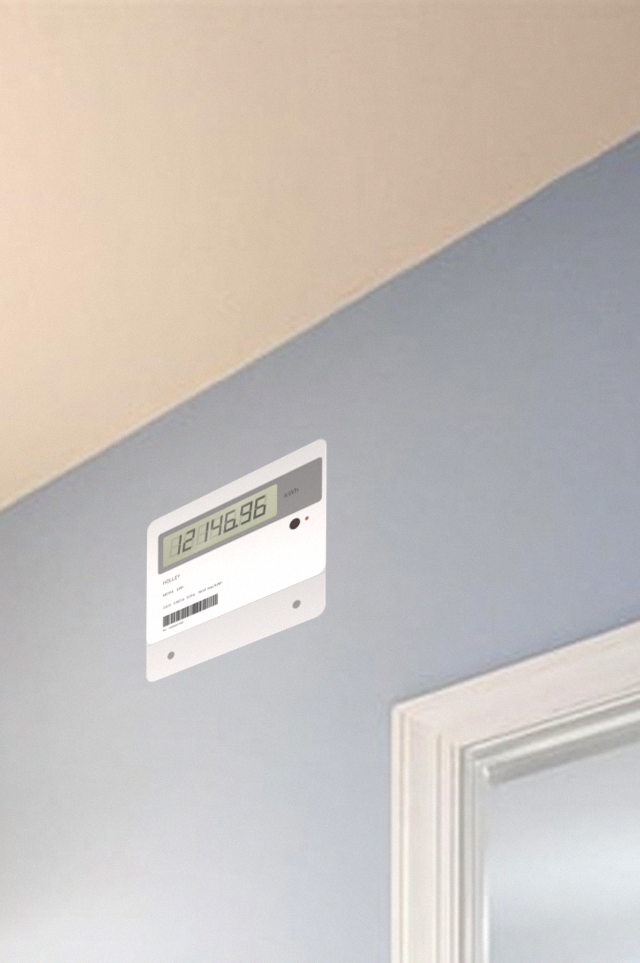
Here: 12146.96 kWh
